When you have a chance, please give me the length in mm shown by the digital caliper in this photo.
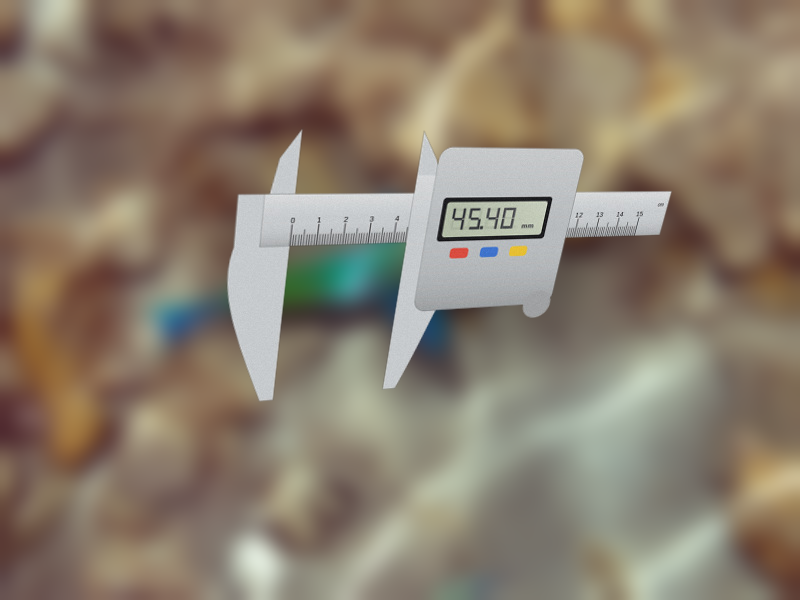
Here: 45.40 mm
